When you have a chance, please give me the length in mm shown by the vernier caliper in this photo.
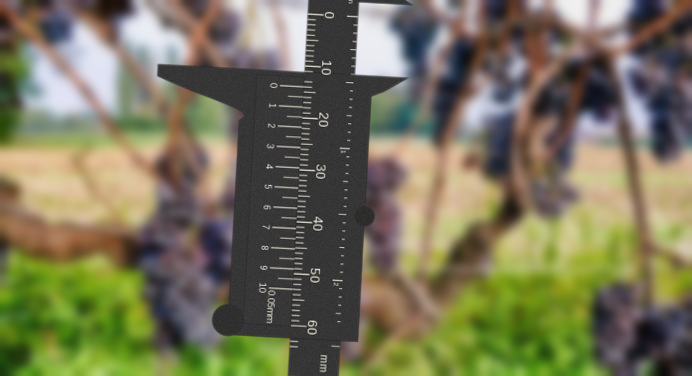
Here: 14.0 mm
